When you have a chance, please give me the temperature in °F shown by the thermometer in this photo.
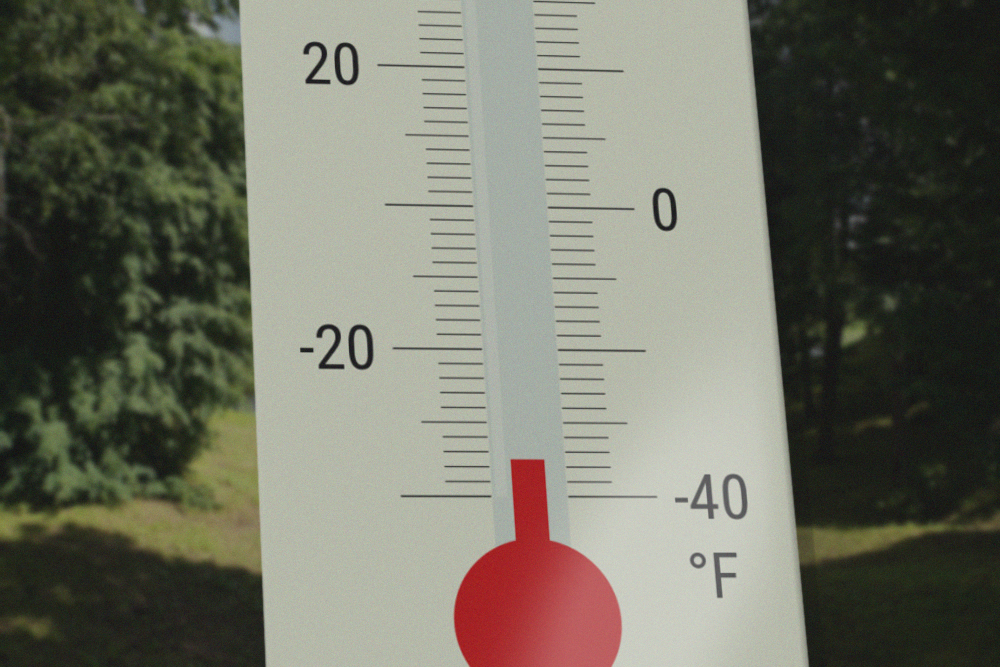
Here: -35 °F
